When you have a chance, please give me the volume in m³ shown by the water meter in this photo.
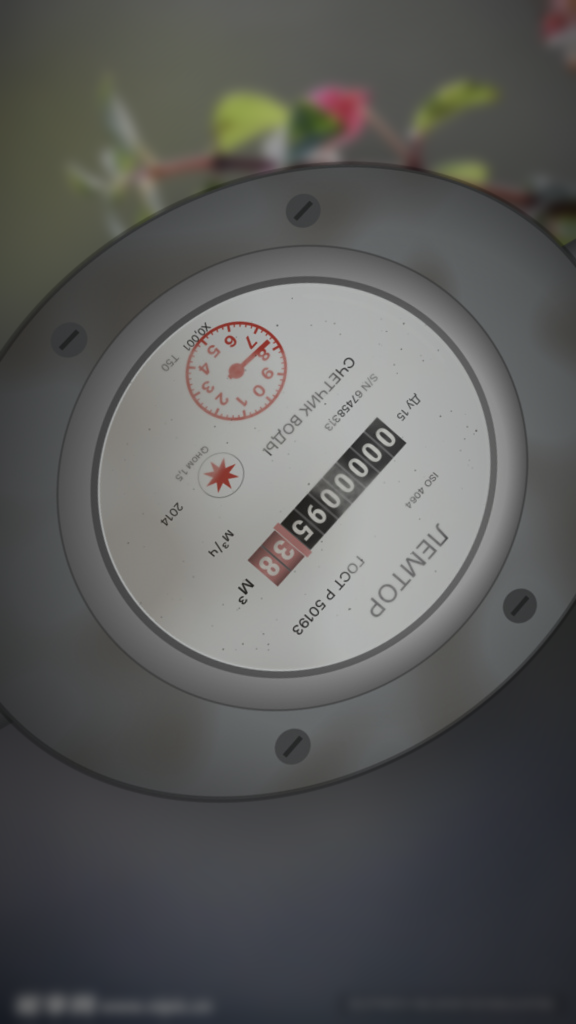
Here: 95.387 m³
